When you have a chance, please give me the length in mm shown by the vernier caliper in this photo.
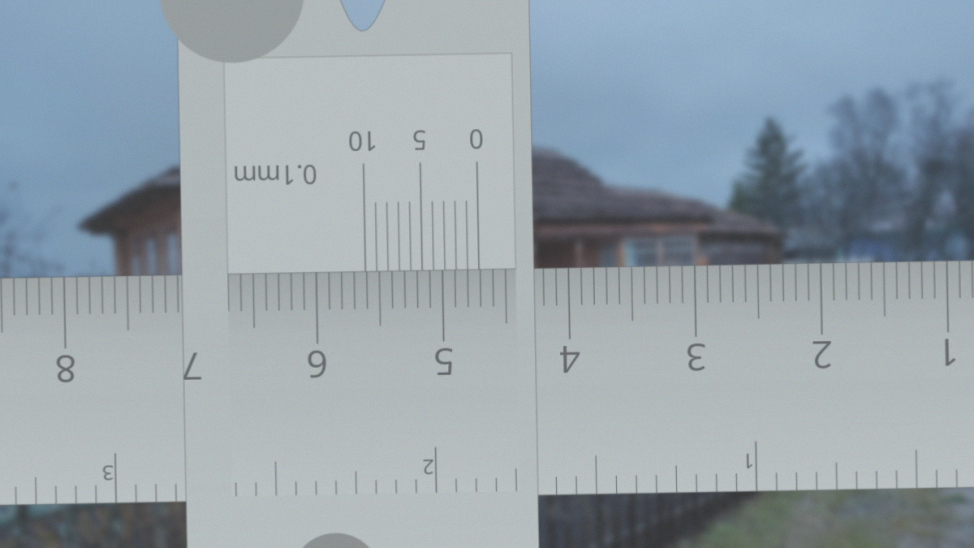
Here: 47.1 mm
